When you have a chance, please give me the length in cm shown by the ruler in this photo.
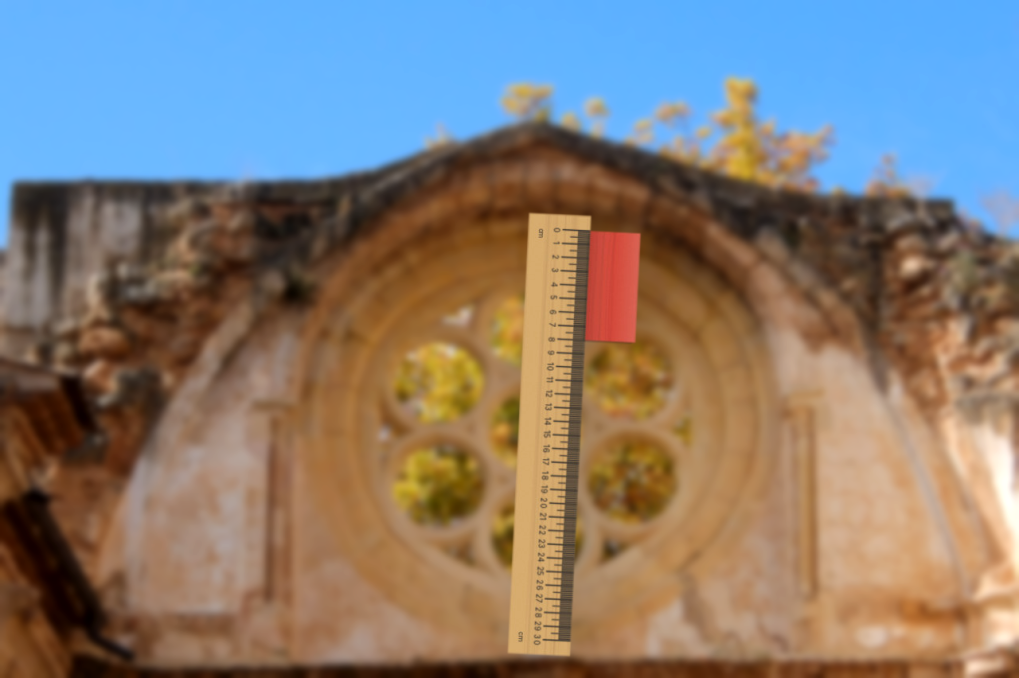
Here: 8 cm
